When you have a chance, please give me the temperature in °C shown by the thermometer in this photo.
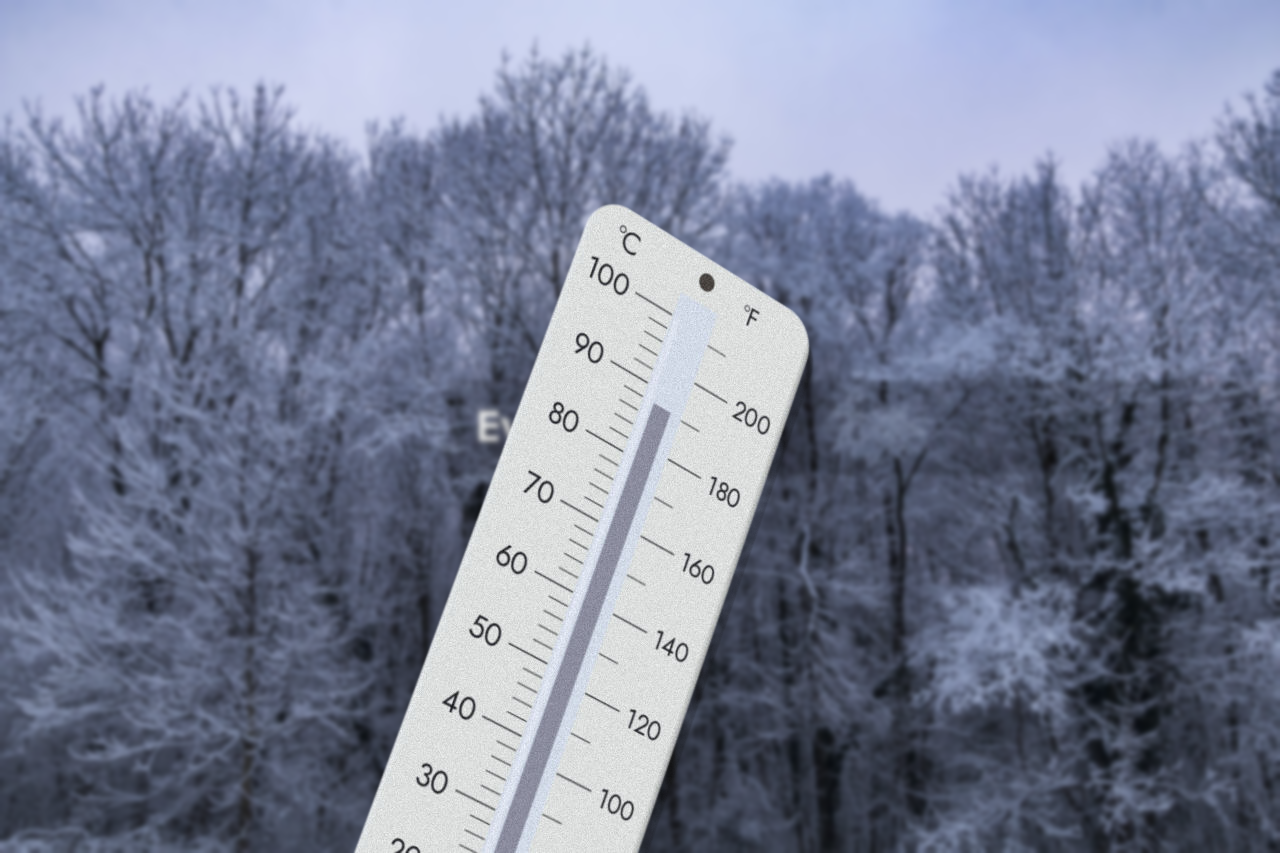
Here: 88 °C
